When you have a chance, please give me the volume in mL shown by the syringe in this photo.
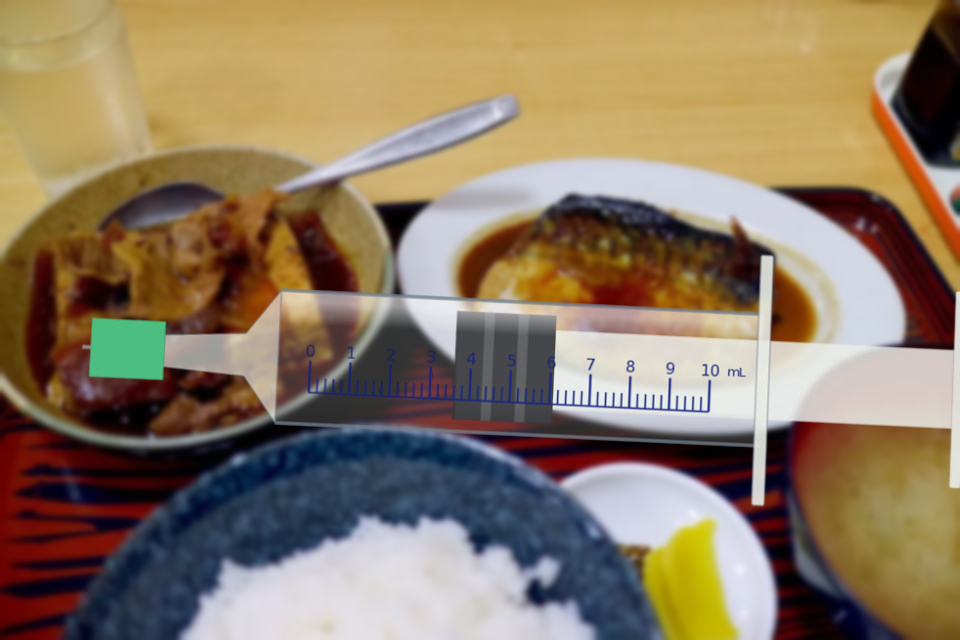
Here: 3.6 mL
